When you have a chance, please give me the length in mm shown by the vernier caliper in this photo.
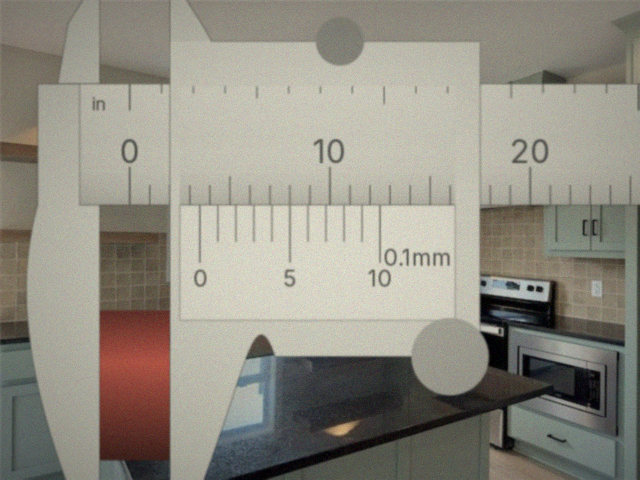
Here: 3.5 mm
